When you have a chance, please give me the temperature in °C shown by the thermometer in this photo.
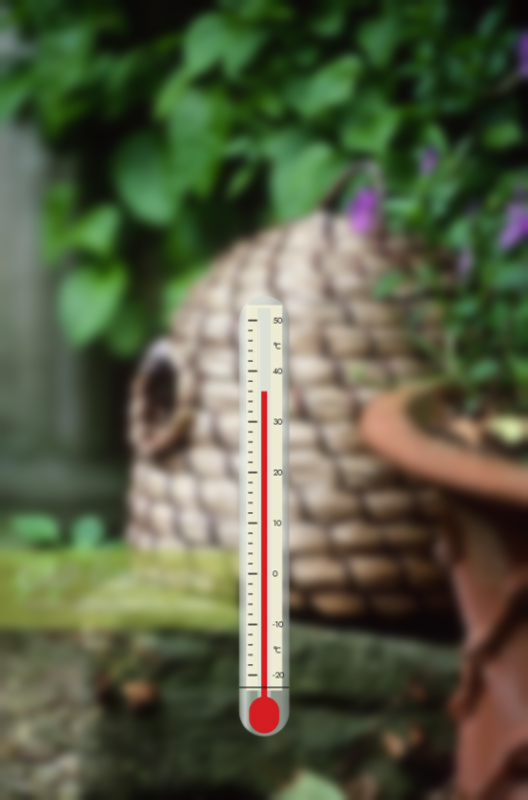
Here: 36 °C
